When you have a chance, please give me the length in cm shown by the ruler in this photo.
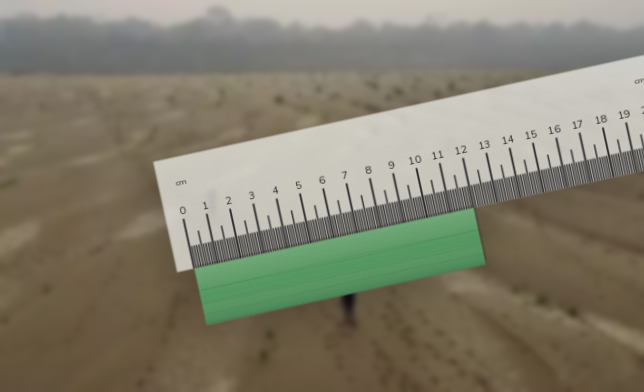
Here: 12 cm
